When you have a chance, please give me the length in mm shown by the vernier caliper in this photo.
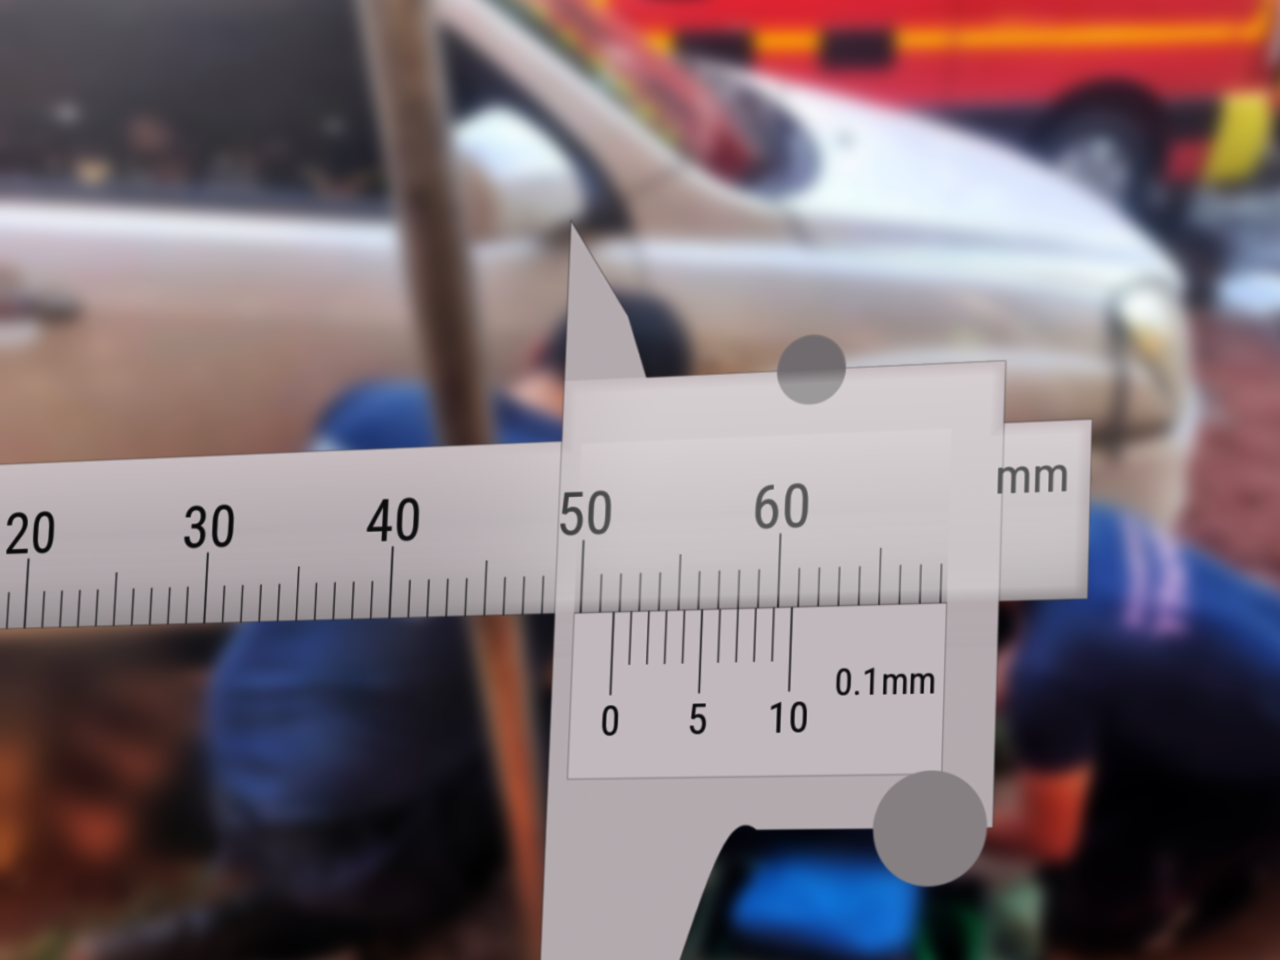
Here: 51.7 mm
